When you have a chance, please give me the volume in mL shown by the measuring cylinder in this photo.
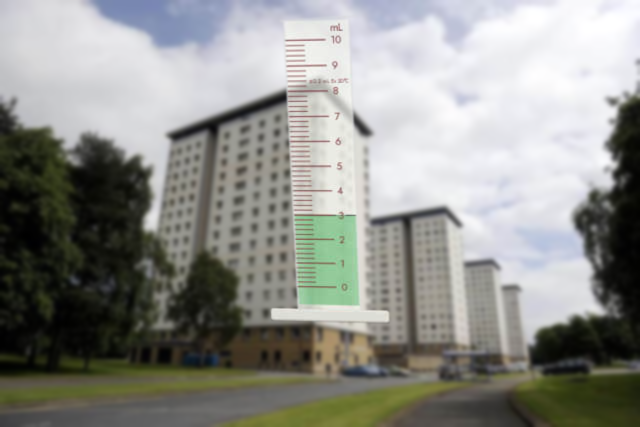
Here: 3 mL
